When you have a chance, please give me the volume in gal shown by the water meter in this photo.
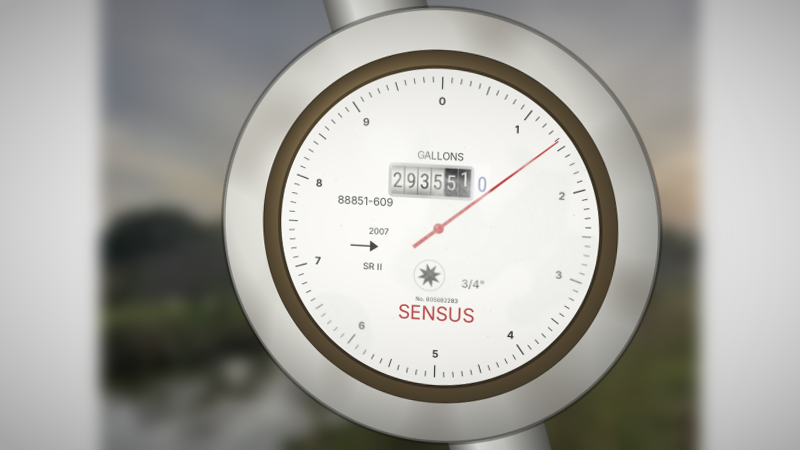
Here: 2935511.4 gal
